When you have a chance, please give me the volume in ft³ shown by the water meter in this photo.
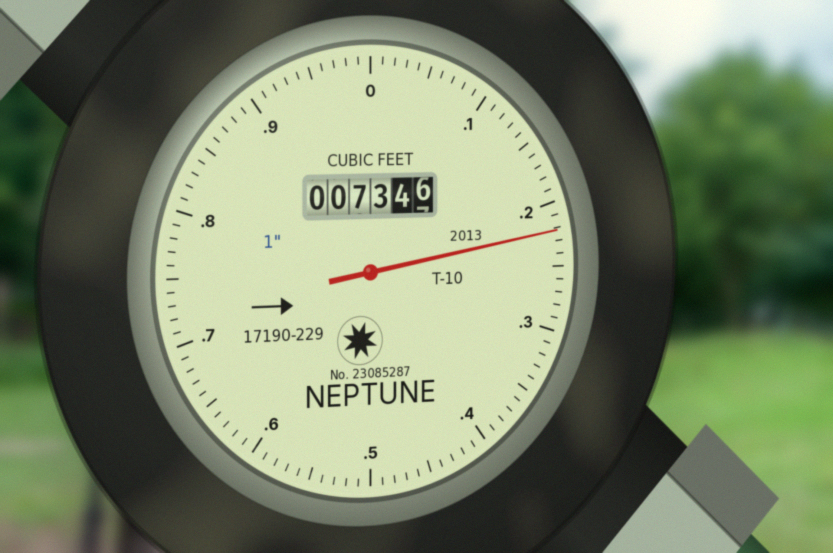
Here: 7346.22 ft³
